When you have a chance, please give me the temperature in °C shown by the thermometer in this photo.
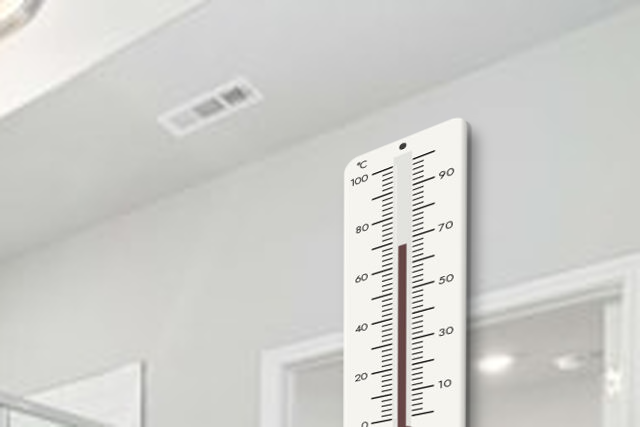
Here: 68 °C
